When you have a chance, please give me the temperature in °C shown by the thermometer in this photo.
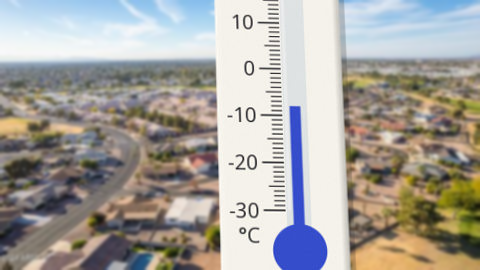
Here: -8 °C
